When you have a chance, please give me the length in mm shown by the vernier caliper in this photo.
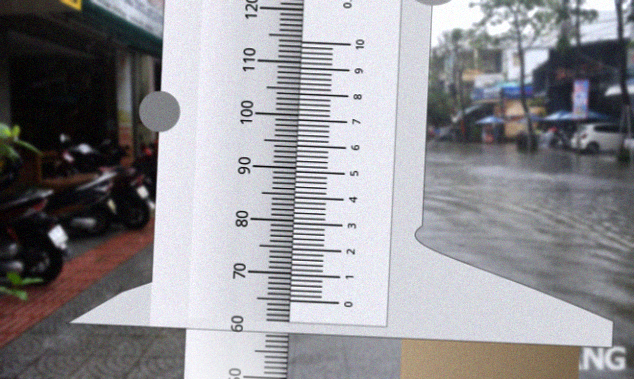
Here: 64.8 mm
